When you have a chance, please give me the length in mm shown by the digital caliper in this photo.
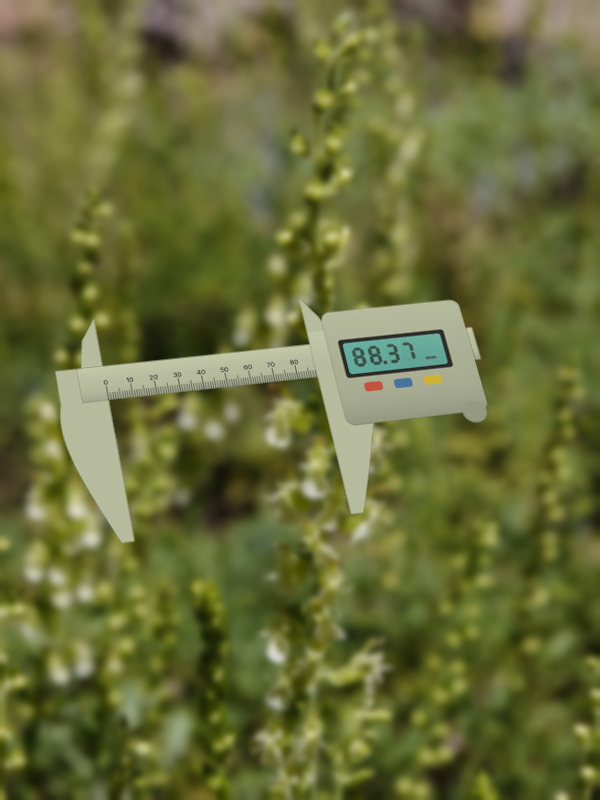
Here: 88.37 mm
